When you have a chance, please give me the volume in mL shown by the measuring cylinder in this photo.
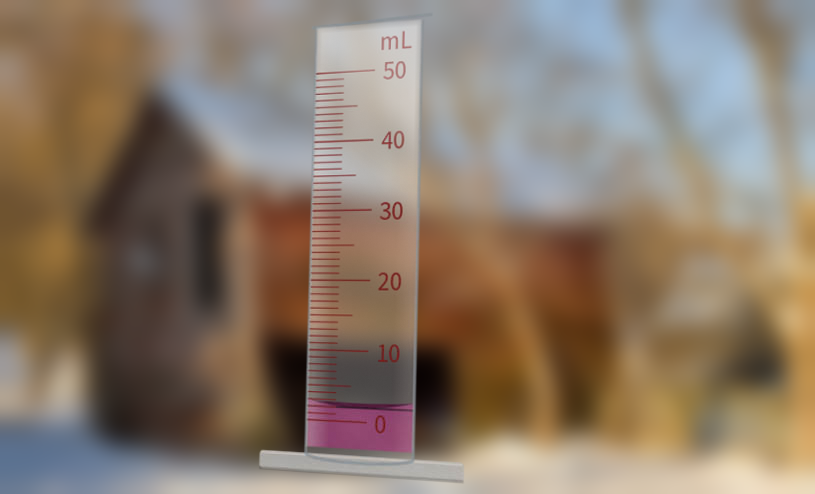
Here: 2 mL
